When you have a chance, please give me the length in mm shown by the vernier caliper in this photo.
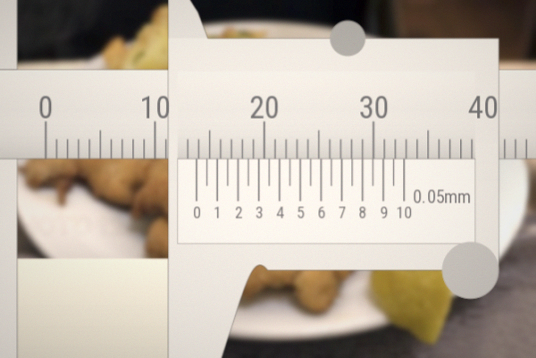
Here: 13.8 mm
